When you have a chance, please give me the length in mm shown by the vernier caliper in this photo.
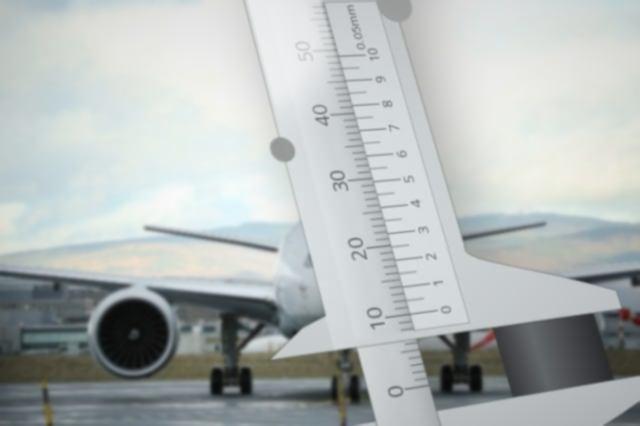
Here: 10.0 mm
